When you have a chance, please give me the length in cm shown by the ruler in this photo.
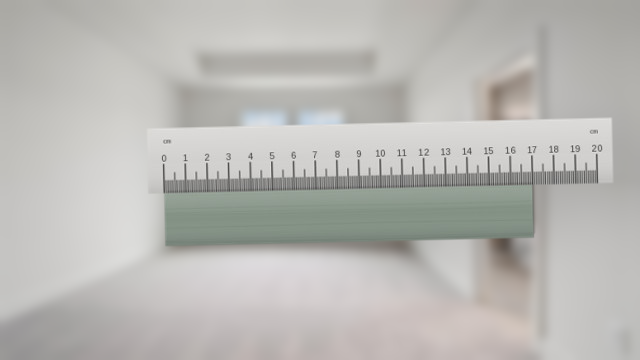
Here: 17 cm
